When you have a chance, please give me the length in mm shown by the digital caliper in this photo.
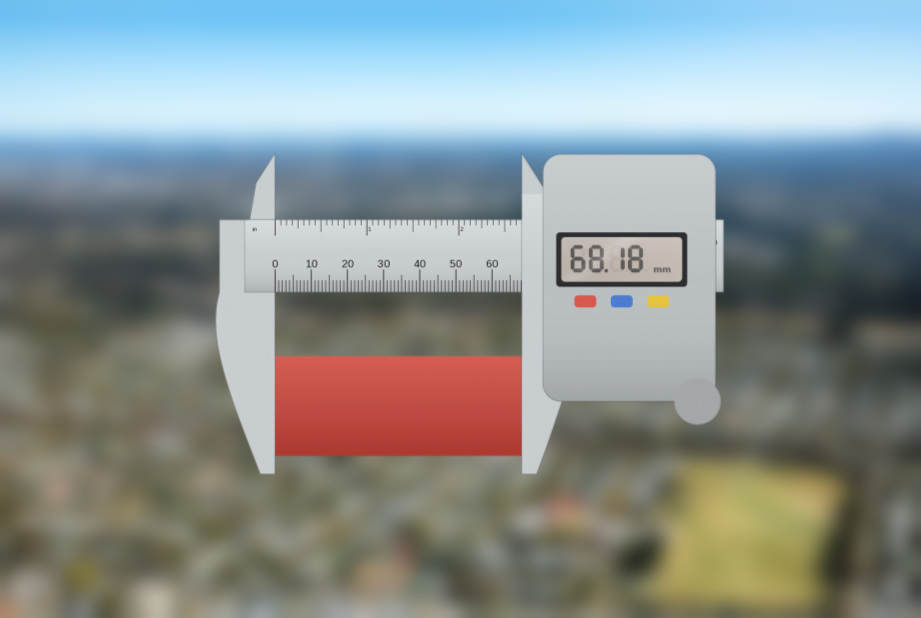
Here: 68.18 mm
